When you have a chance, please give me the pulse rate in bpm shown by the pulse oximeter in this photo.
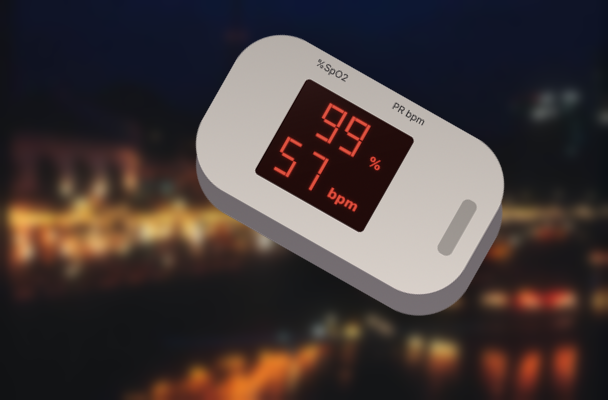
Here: 57 bpm
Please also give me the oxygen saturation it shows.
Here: 99 %
